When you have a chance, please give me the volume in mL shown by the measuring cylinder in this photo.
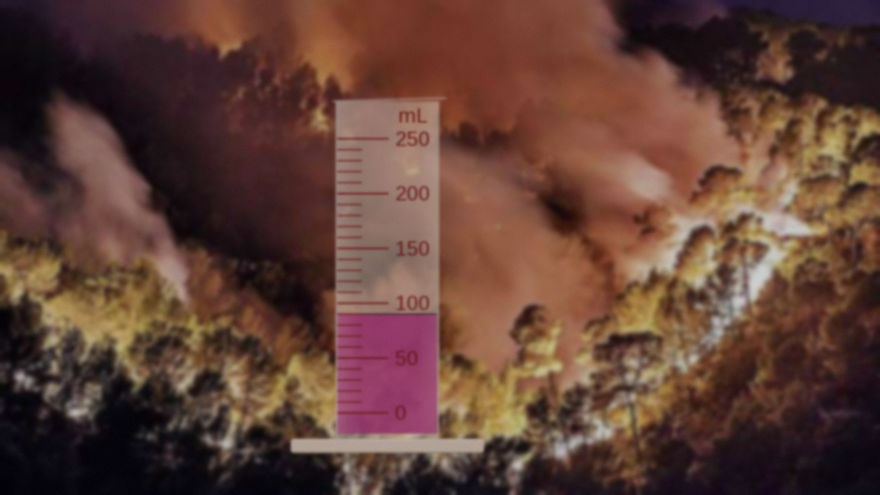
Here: 90 mL
